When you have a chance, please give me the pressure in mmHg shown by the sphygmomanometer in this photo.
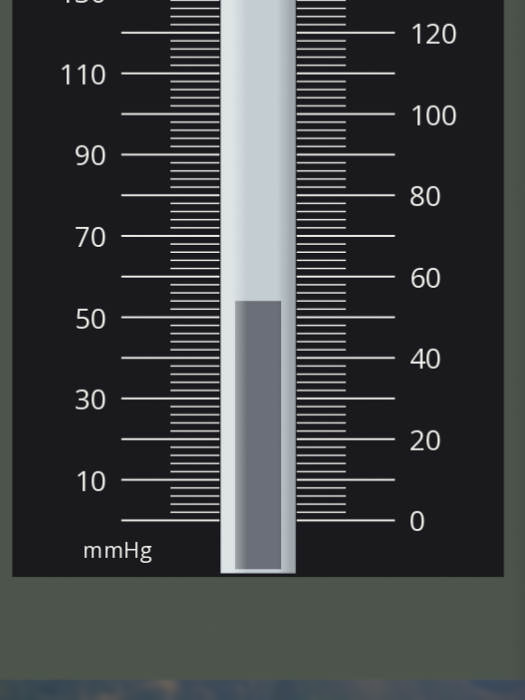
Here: 54 mmHg
